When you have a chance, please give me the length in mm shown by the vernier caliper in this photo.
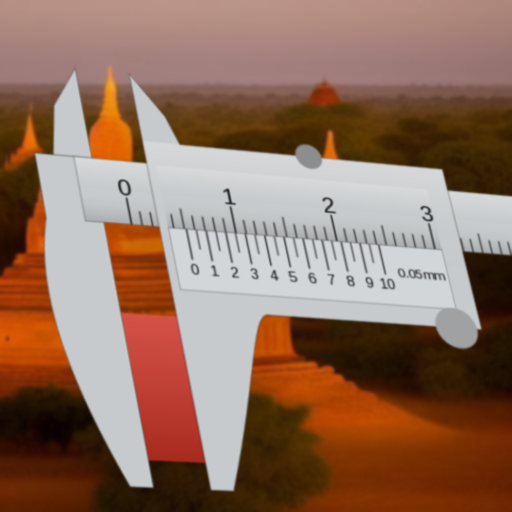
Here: 5.2 mm
